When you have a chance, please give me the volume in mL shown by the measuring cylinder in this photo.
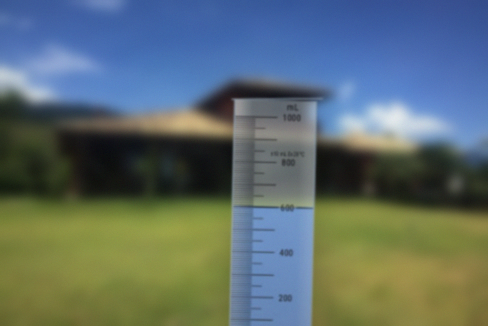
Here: 600 mL
